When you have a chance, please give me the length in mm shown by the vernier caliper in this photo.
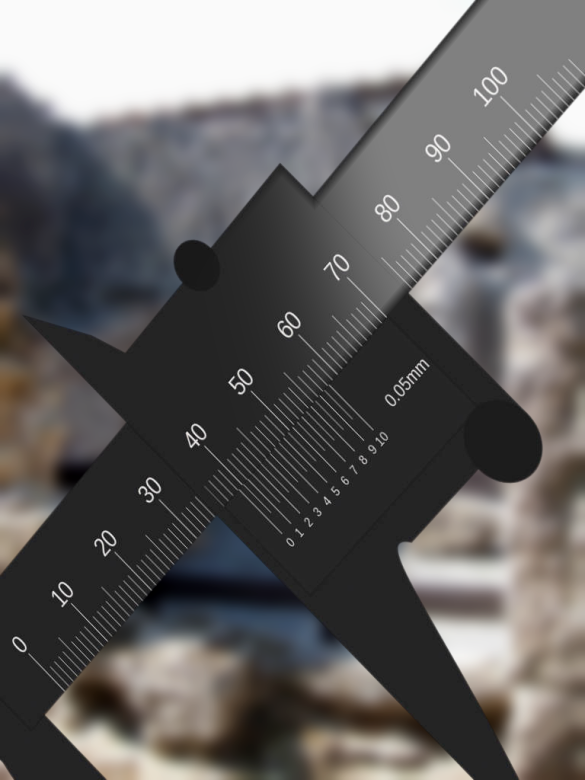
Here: 39.2 mm
